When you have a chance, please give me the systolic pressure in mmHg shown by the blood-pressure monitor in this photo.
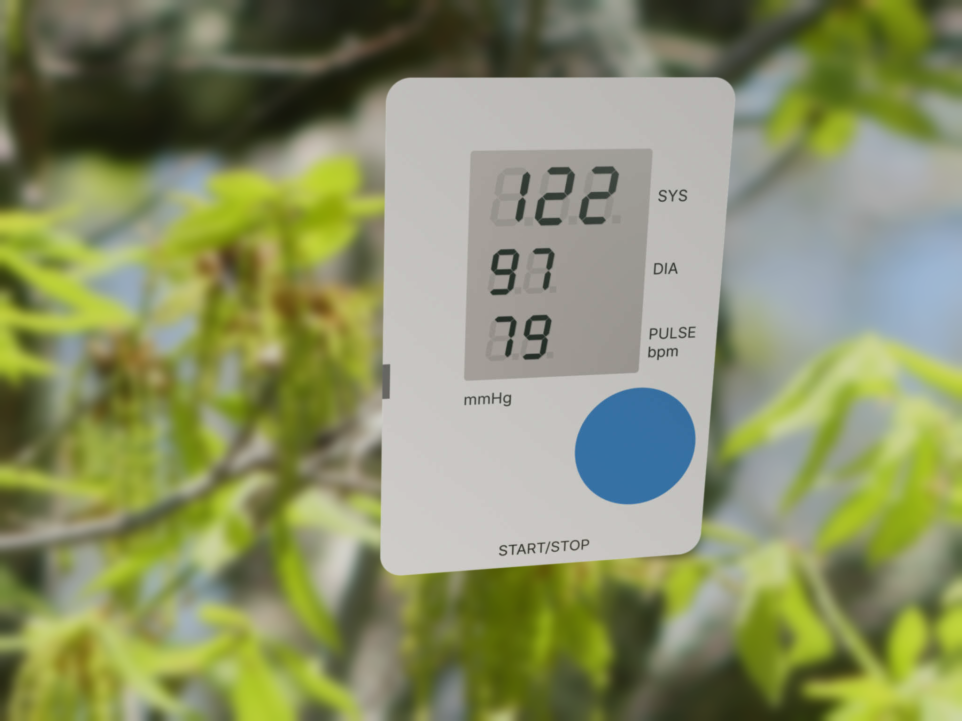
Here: 122 mmHg
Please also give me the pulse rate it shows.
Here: 79 bpm
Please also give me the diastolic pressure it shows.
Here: 97 mmHg
